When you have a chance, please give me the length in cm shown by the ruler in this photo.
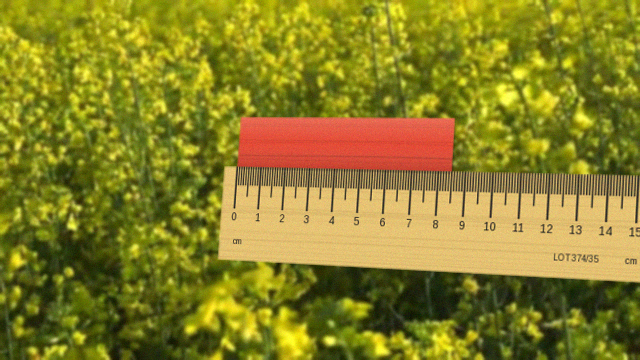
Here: 8.5 cm
